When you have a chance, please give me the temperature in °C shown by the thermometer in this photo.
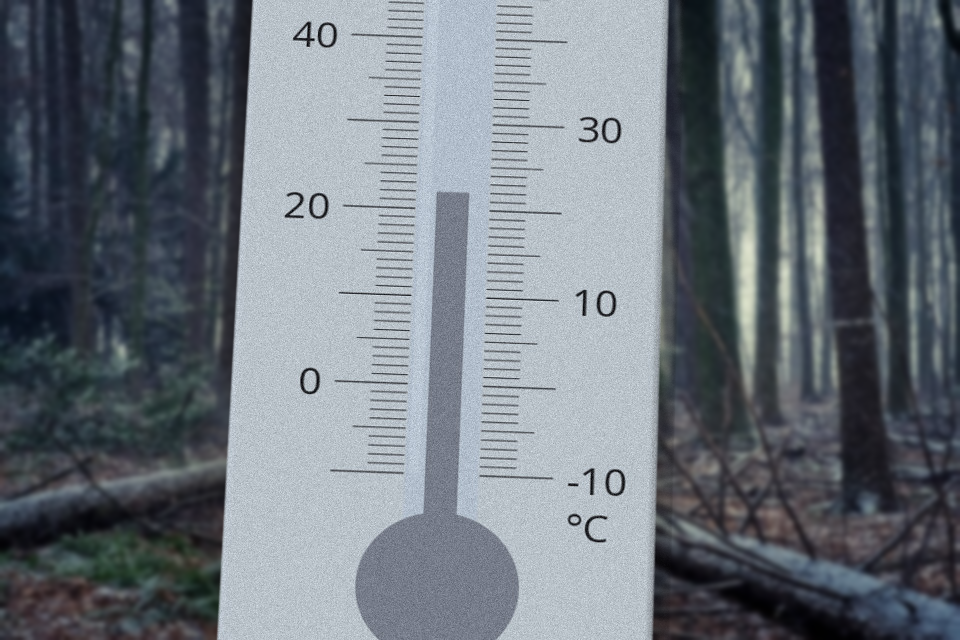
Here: 22 °C
